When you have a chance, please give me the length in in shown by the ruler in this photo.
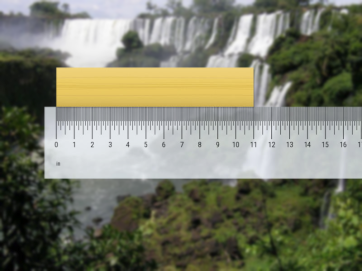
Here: 11 in
